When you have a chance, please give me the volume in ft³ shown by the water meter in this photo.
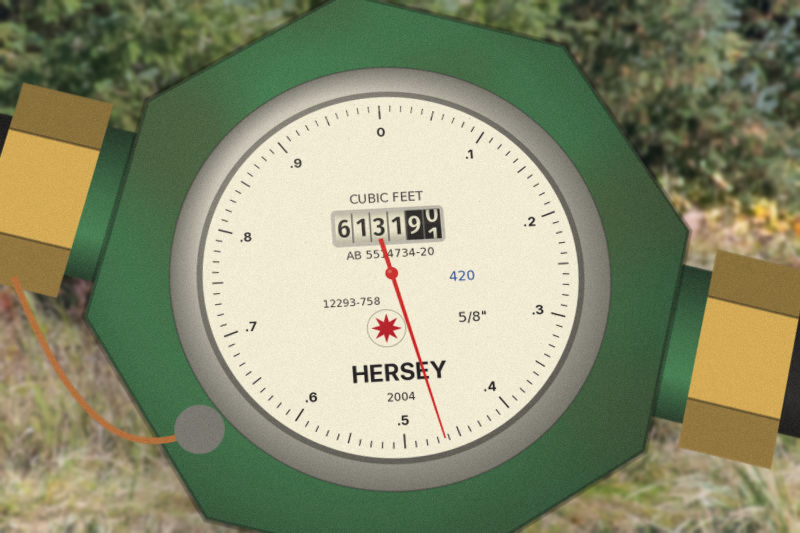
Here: 613190.46 ft³
